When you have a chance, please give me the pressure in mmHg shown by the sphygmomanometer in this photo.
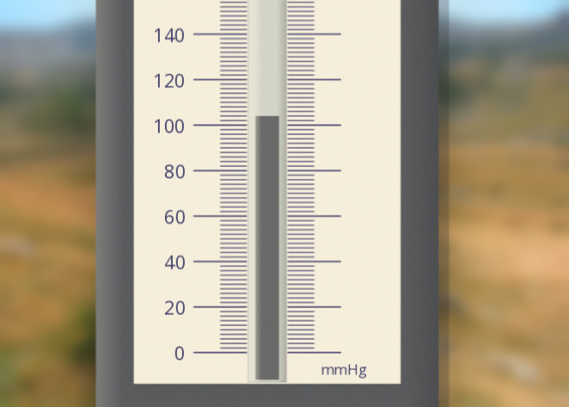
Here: 104 mmHg
